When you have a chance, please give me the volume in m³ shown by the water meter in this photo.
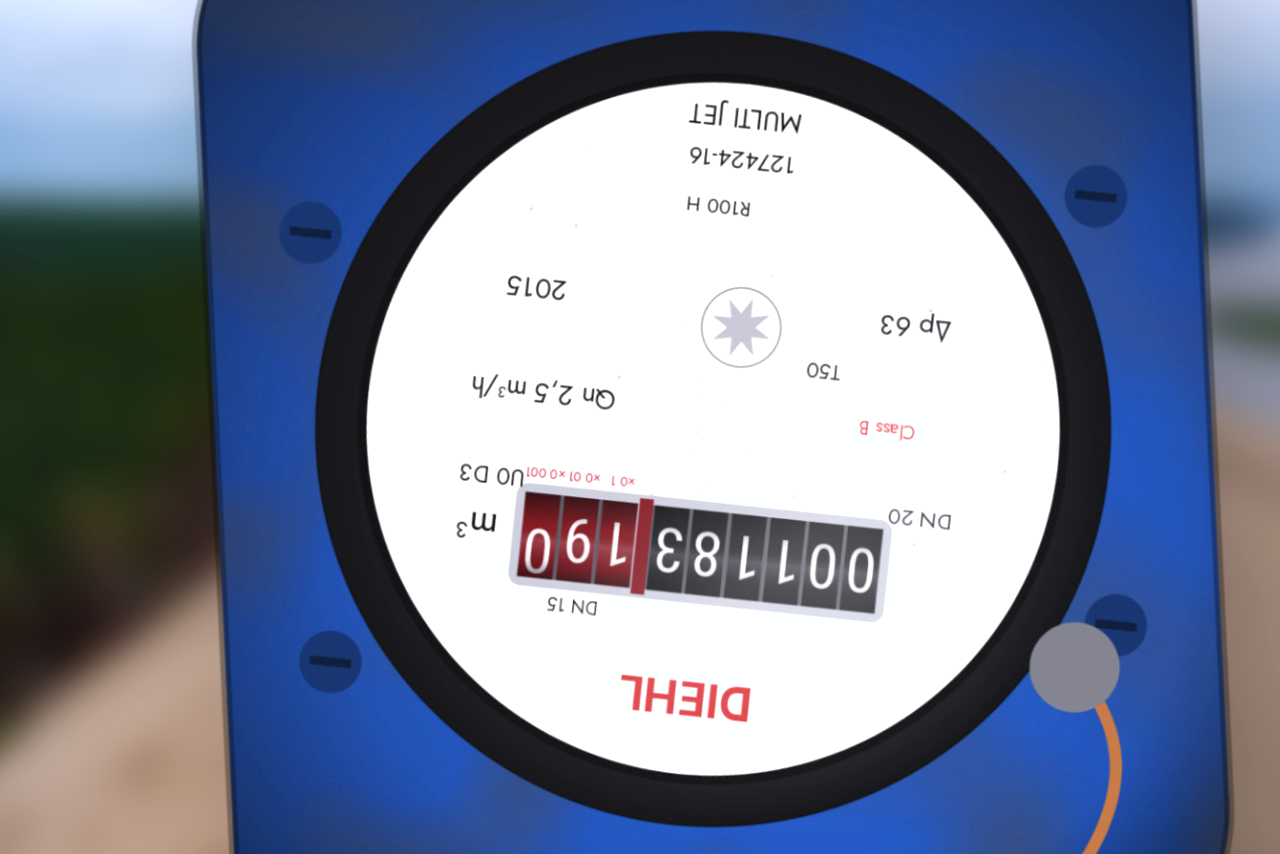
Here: 1183.190 m³
